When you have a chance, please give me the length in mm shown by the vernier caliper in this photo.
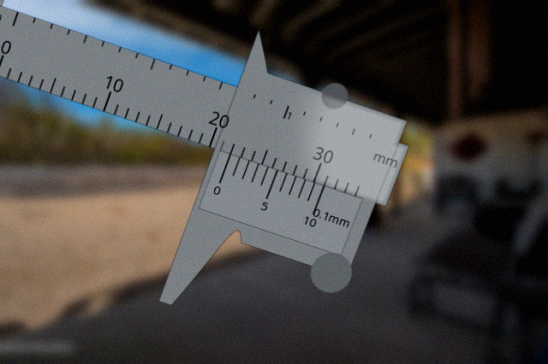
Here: 22.0 mm
